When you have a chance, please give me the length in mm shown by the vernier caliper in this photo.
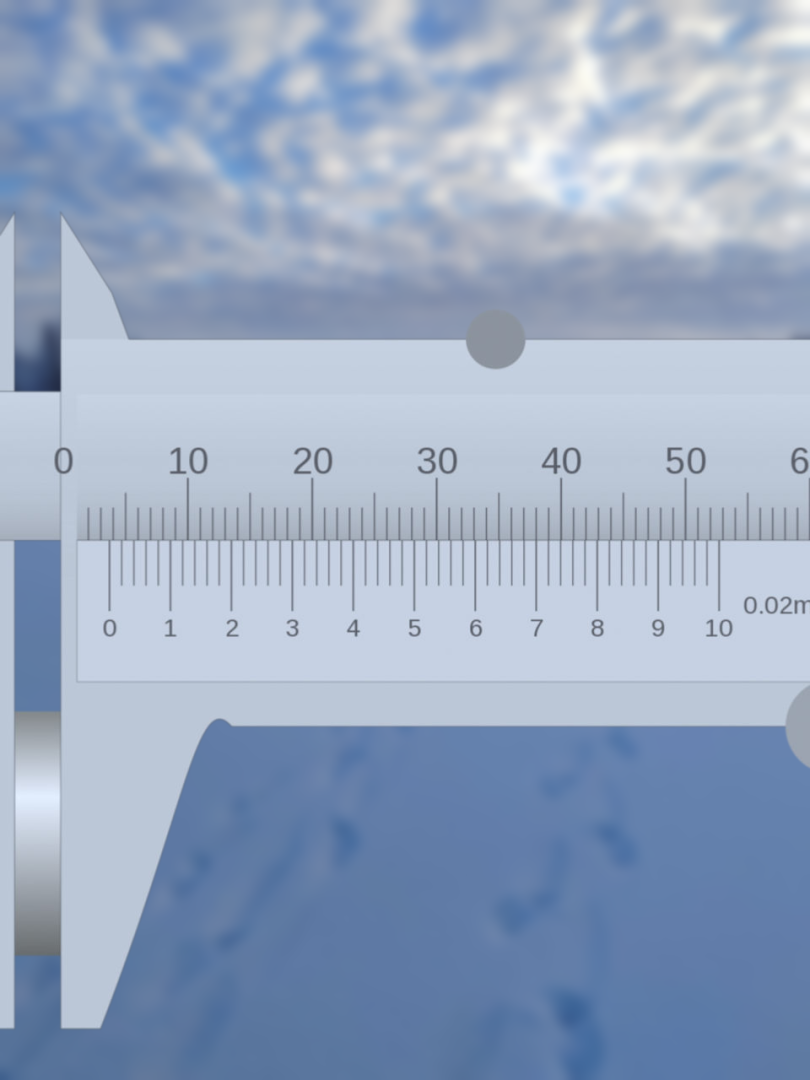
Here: 3.7 mm
